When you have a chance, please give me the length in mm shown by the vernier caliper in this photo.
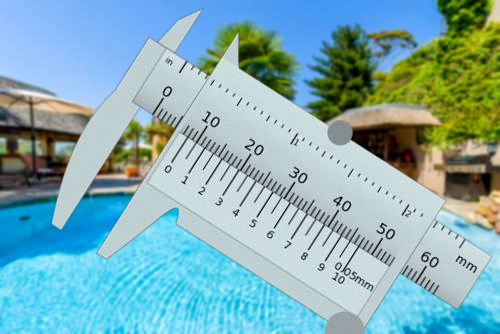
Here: 8.0 mm
